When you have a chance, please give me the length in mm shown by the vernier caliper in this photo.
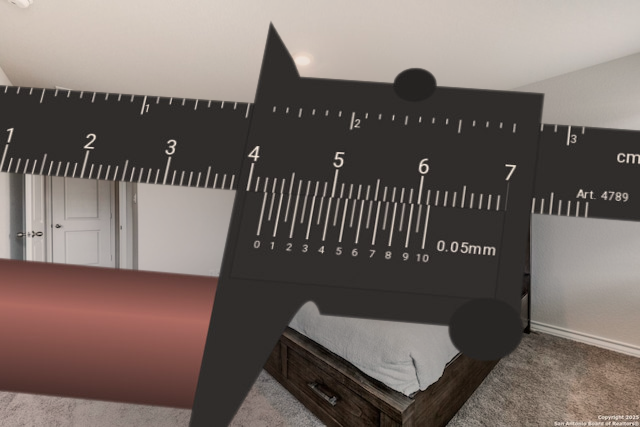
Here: 42.2 mm
